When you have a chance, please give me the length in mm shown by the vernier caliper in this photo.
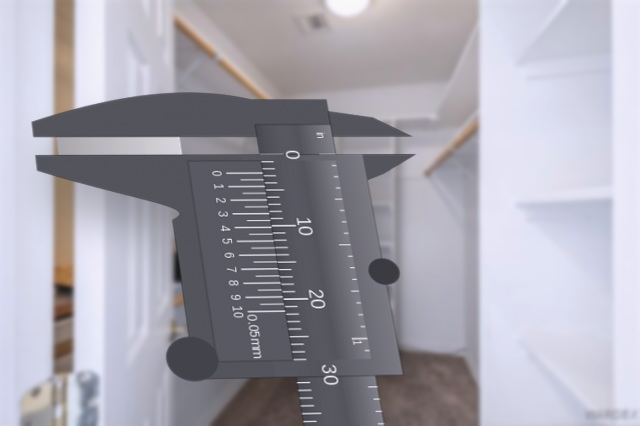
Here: 2.6 mm
